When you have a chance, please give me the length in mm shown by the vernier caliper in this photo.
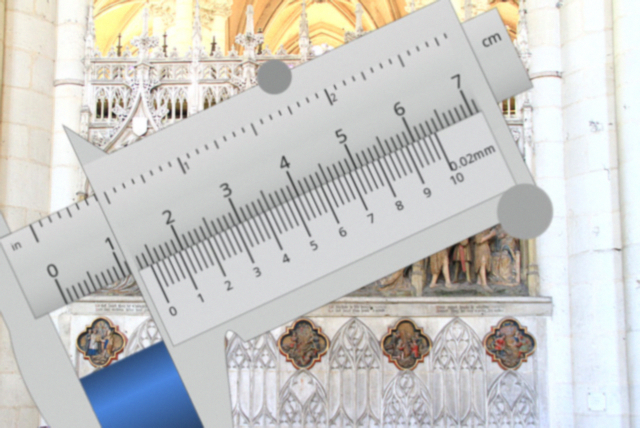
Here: 14.5 mm
